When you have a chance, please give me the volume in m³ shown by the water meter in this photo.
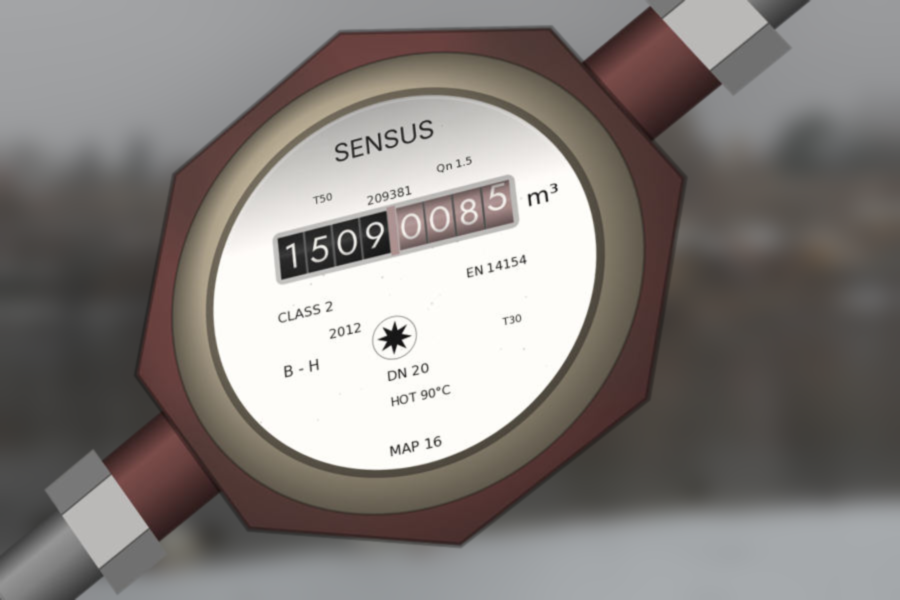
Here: 1509.0085 m³
